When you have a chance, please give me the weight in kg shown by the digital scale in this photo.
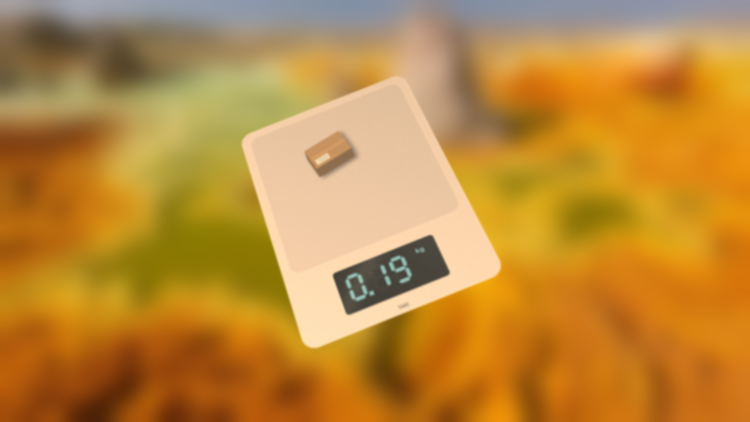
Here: 0.19 kg
